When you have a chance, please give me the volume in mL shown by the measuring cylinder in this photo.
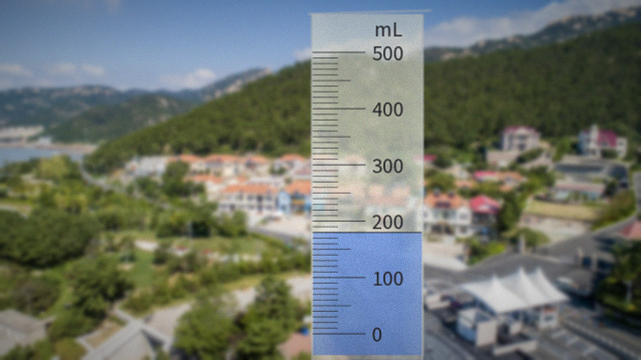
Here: 180 mL
